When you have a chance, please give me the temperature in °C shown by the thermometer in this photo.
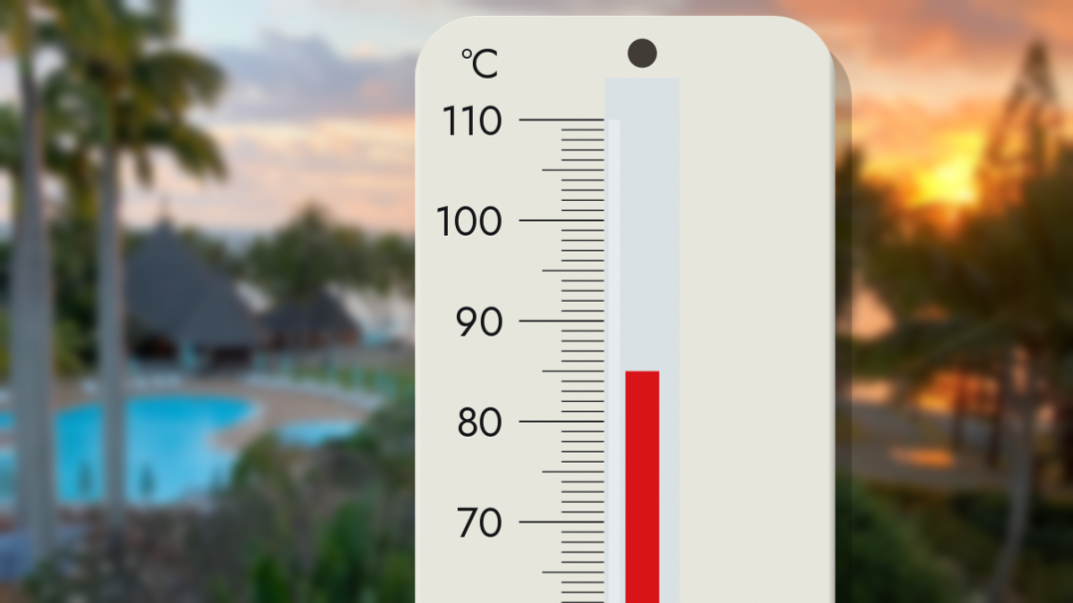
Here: 85 °C
